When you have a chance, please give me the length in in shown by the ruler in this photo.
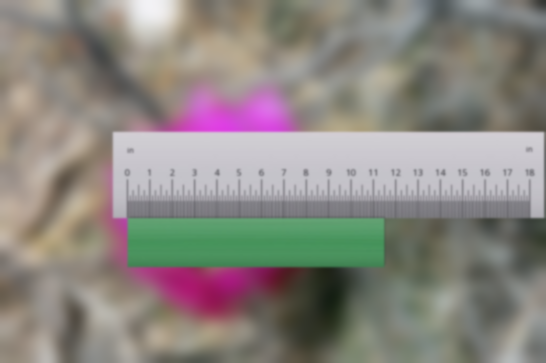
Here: 11.5 in
